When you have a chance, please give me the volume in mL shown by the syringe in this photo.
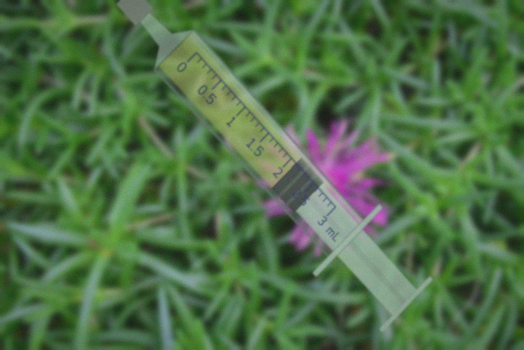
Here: 2.1 mL
